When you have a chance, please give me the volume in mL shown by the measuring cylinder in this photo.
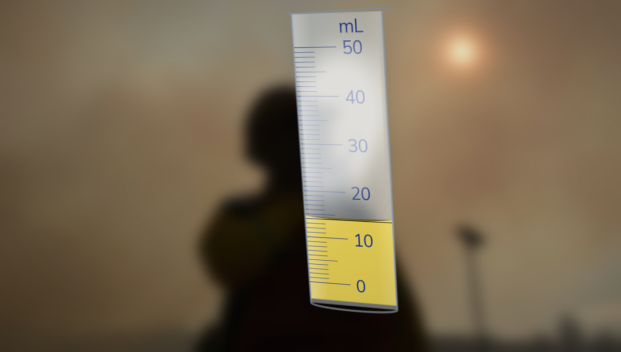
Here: 14 mL
